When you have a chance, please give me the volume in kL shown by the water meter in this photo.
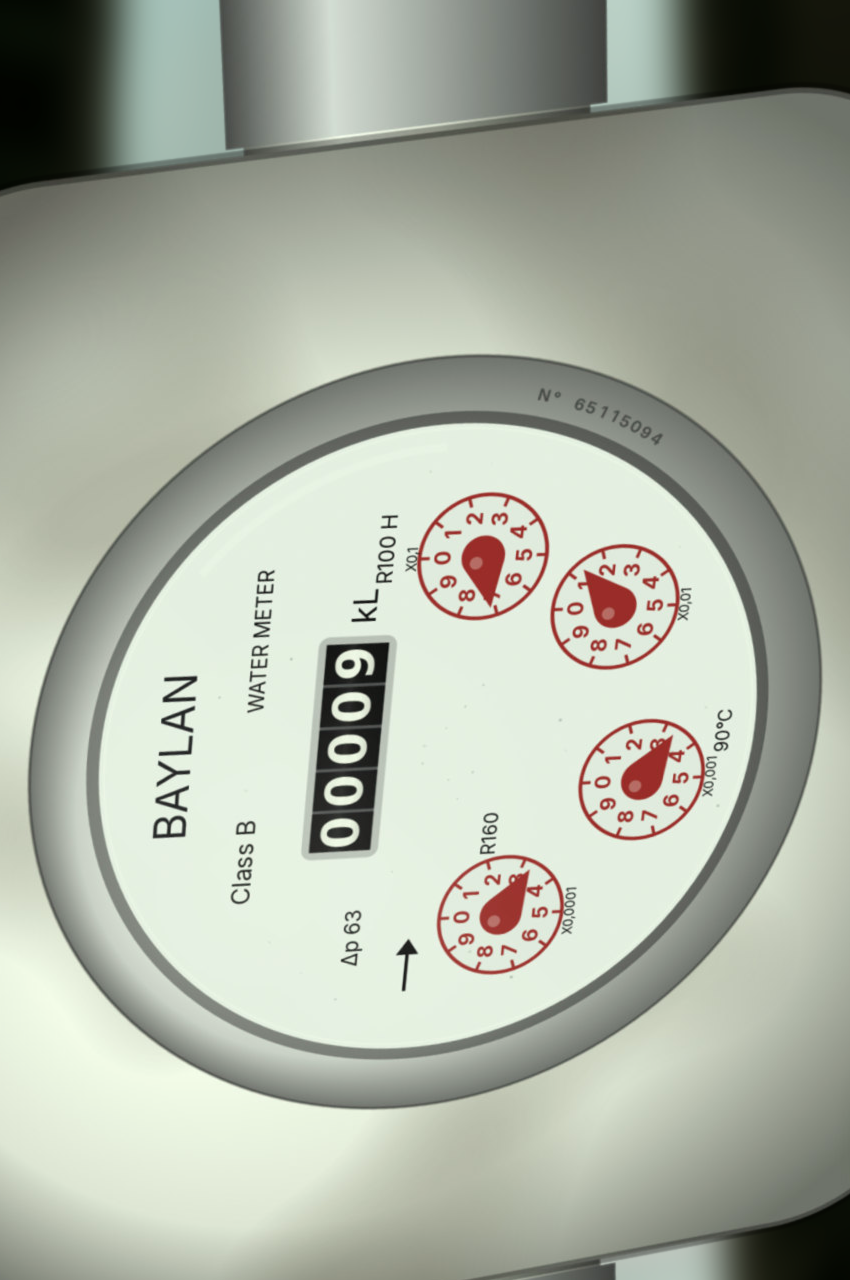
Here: 9.7133 kL
